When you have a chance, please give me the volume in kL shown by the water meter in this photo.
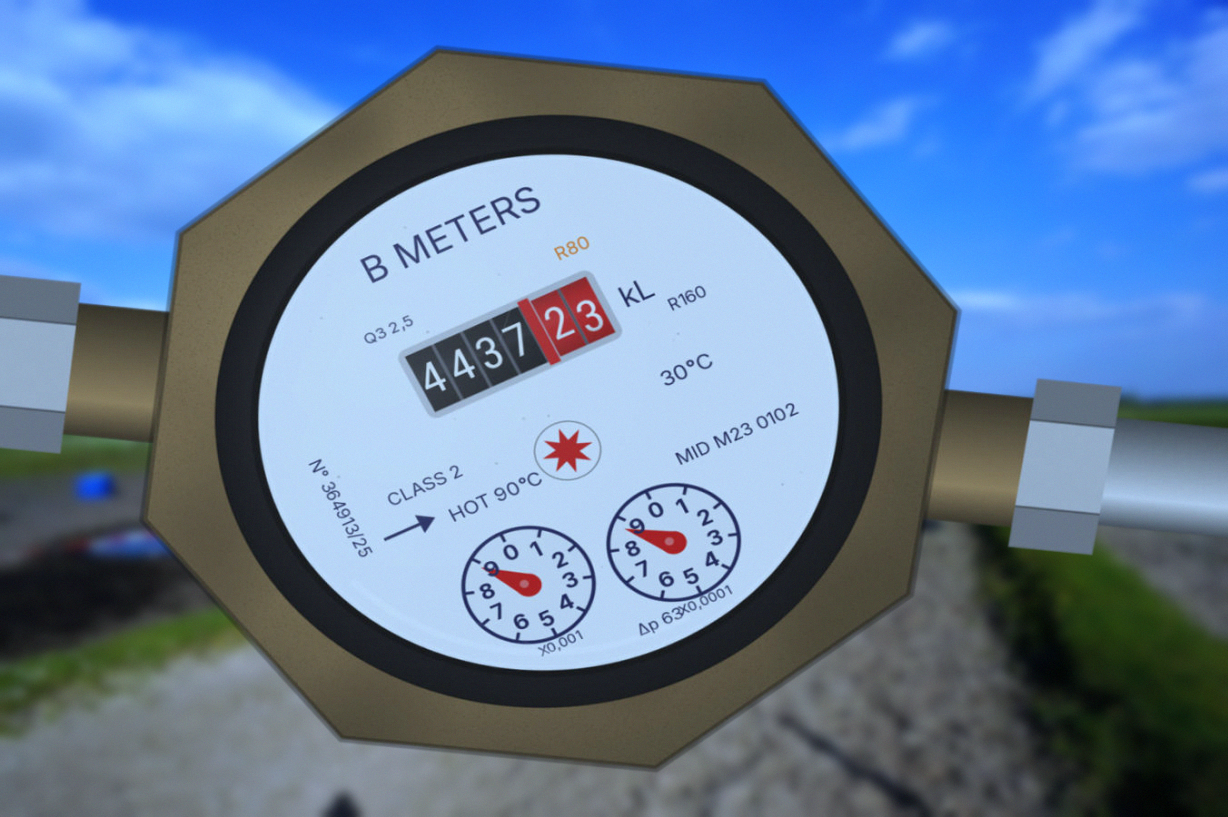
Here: 4437.2288 kL
